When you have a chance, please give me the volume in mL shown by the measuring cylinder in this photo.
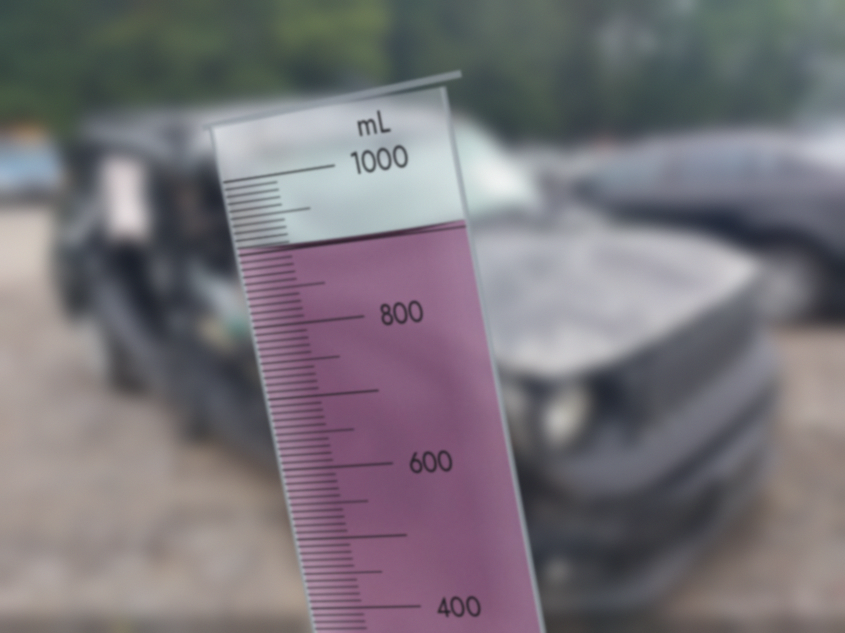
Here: 900 mL
